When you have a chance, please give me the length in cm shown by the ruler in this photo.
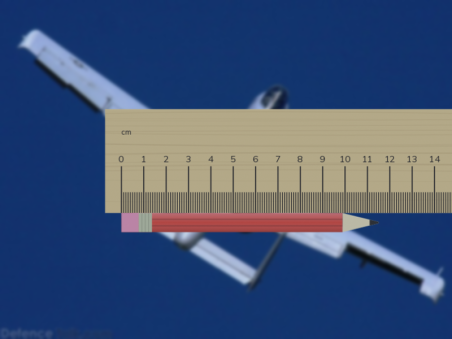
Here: 11.5 cm
